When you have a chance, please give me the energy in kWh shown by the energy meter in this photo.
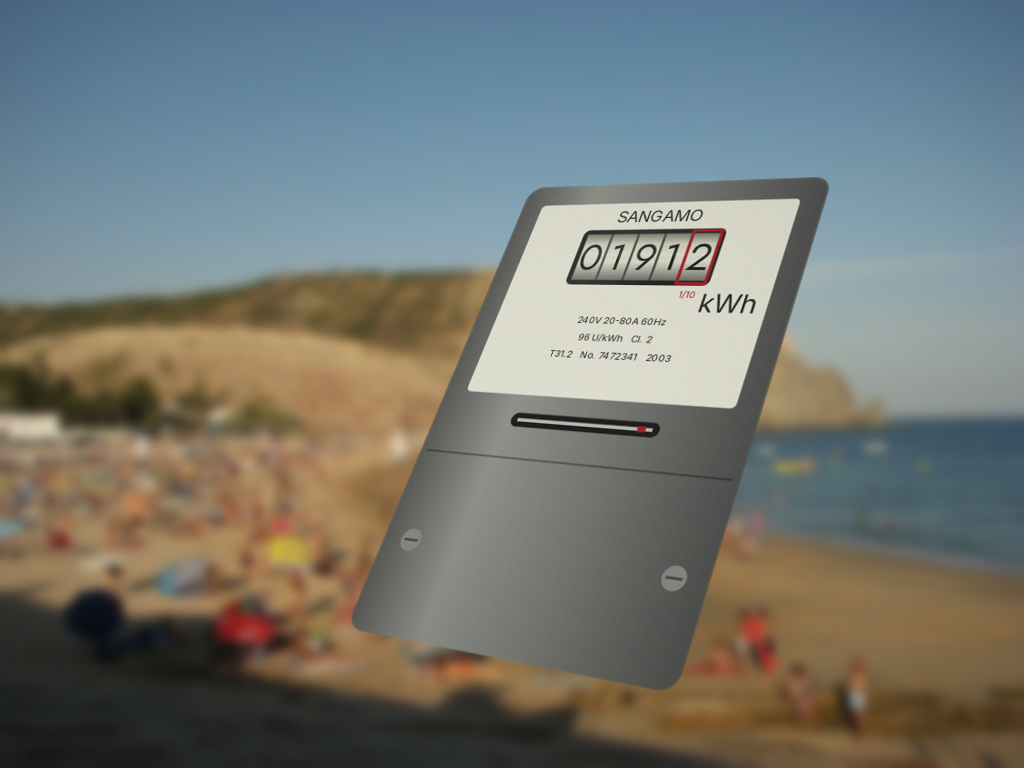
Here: 191.2 kWh
